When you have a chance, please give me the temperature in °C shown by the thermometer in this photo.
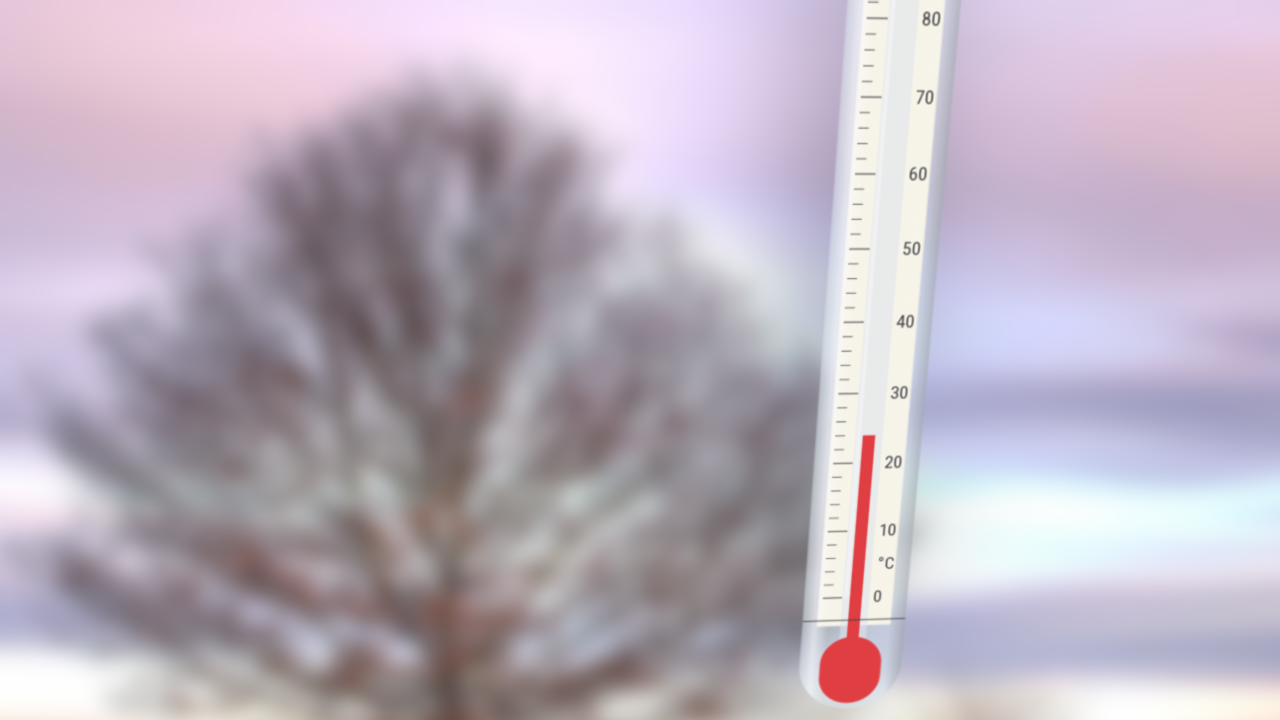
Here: 24 °C
